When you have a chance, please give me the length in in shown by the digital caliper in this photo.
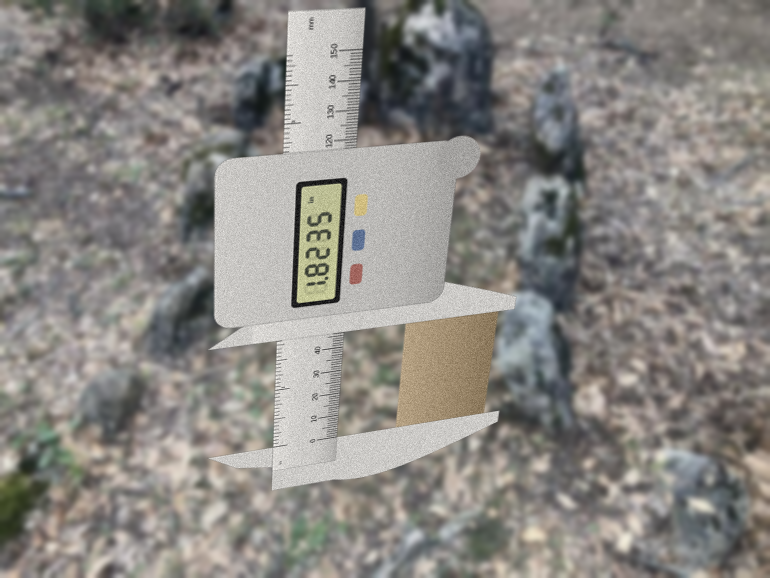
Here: 1.8235 in
